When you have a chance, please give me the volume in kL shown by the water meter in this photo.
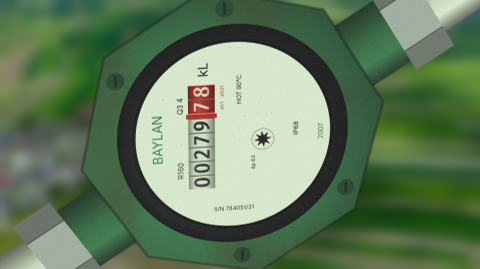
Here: 279.78 kL
